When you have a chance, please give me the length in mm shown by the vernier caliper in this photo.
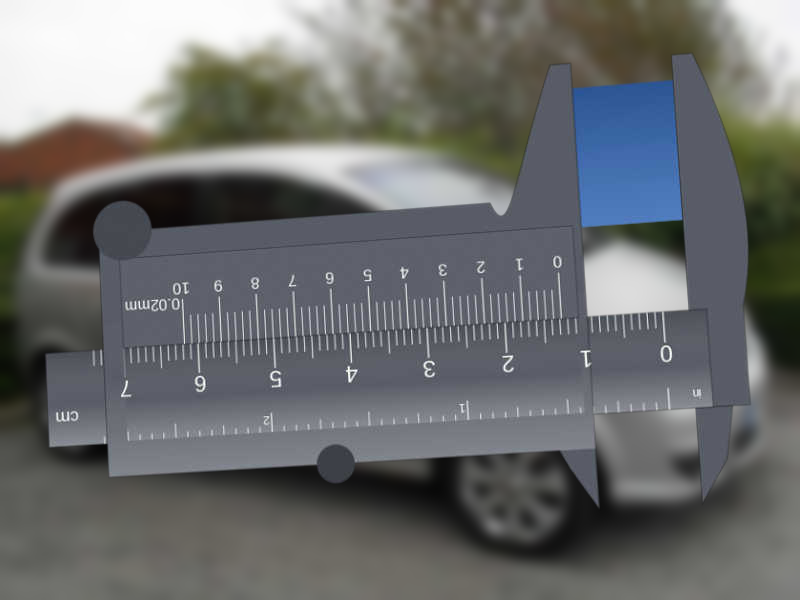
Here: 12.8 mm
